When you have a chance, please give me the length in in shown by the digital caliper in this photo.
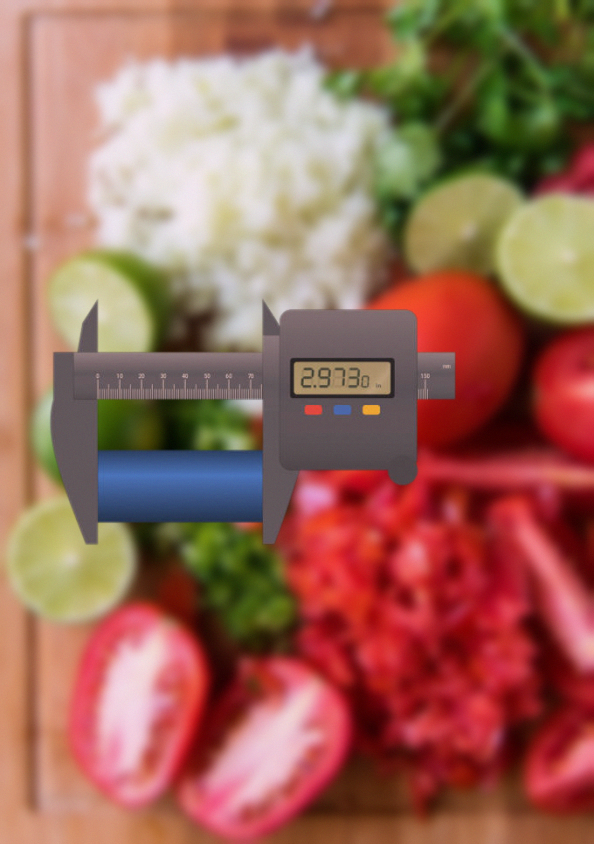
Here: 2.9730 in
